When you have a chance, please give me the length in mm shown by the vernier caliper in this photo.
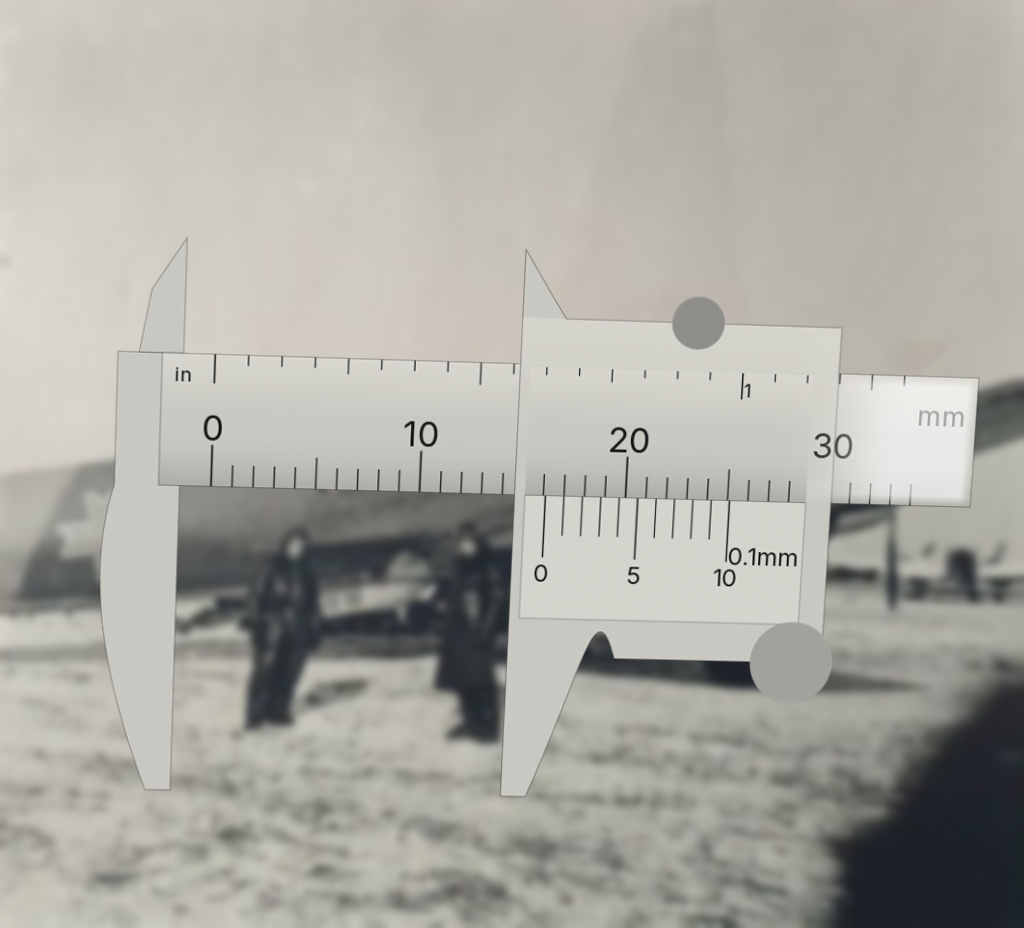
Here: 16.1 mm
